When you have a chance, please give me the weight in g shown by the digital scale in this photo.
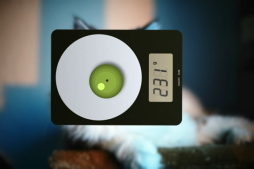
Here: 231 g
